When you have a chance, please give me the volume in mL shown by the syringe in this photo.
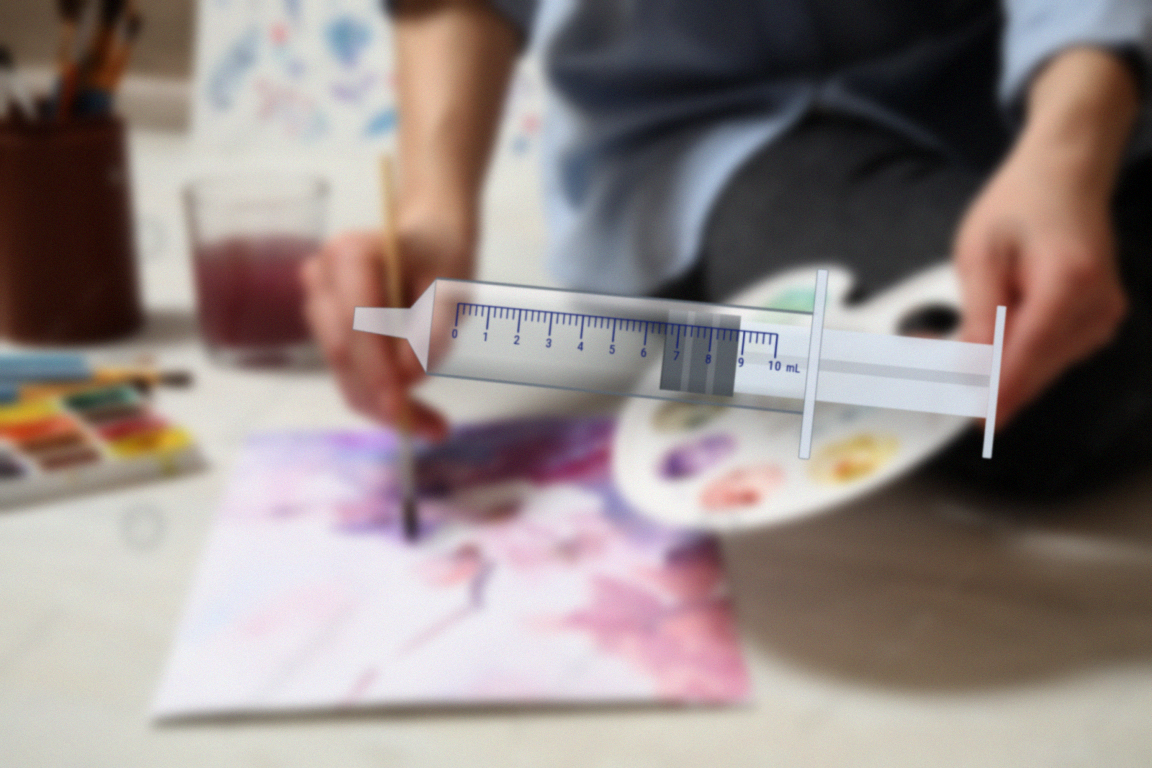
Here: 6.6 mL
